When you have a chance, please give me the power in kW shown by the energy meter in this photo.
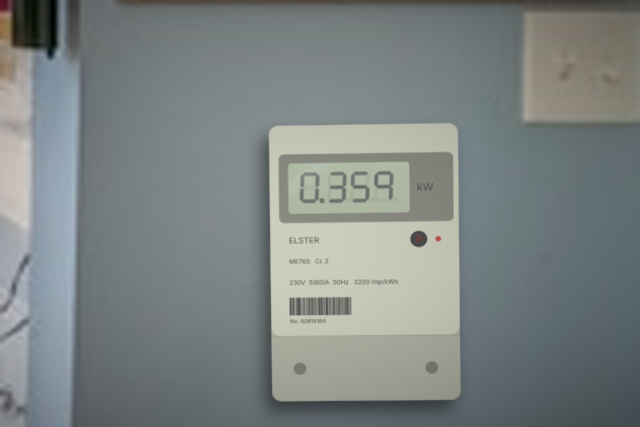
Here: 0.359 kW
